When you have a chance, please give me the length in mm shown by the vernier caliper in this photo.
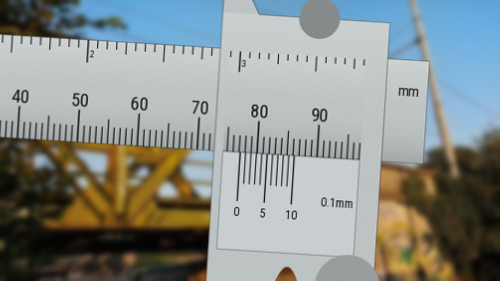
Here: 77.2 mm
